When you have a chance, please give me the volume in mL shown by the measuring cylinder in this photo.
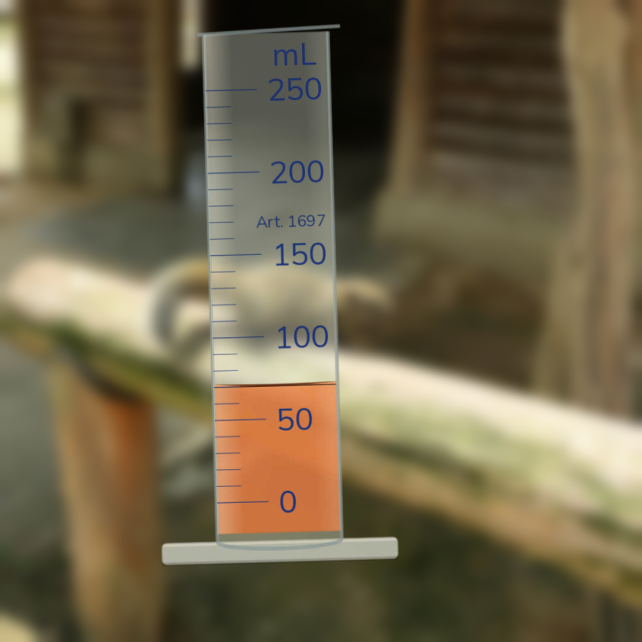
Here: 70 mL
